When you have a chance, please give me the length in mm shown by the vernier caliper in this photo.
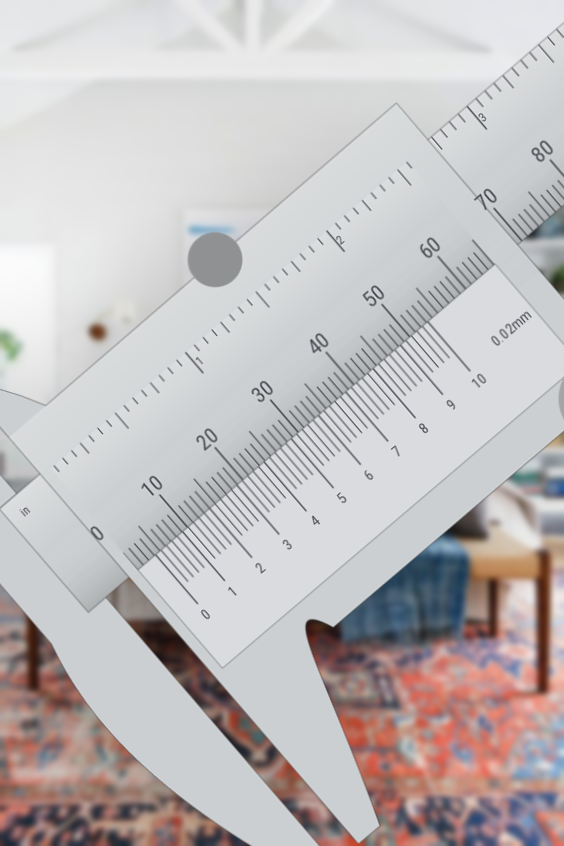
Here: 4.2 mm
